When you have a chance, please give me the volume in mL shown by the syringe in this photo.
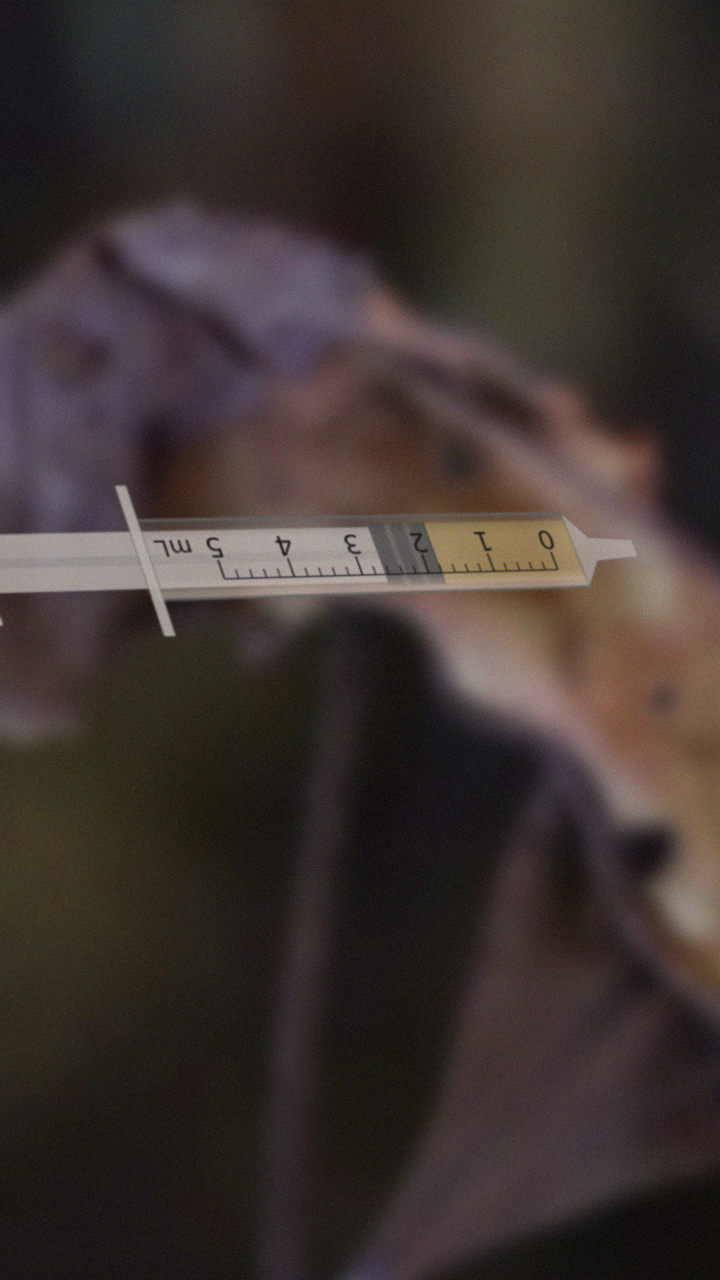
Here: 1.8 mL
